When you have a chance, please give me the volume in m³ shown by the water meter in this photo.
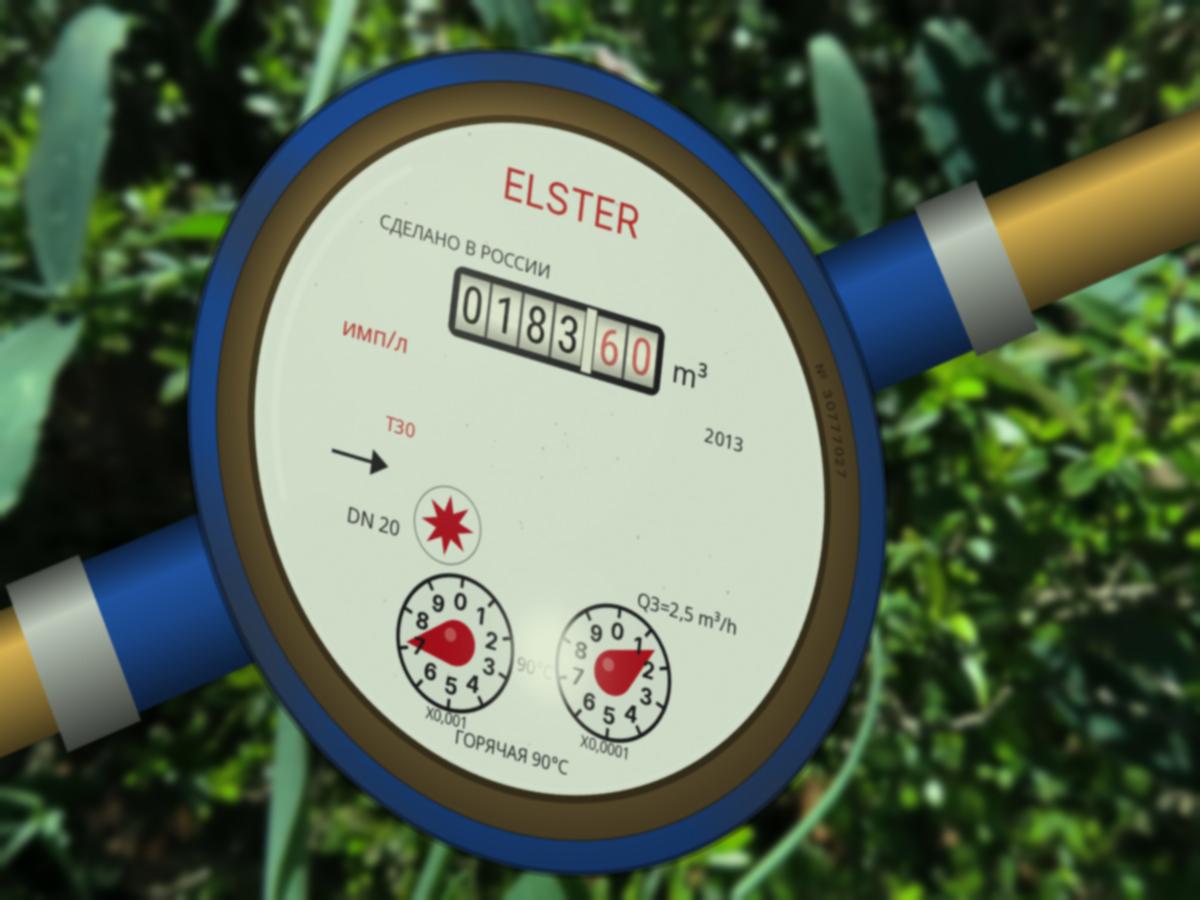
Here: 183.6071 m³
